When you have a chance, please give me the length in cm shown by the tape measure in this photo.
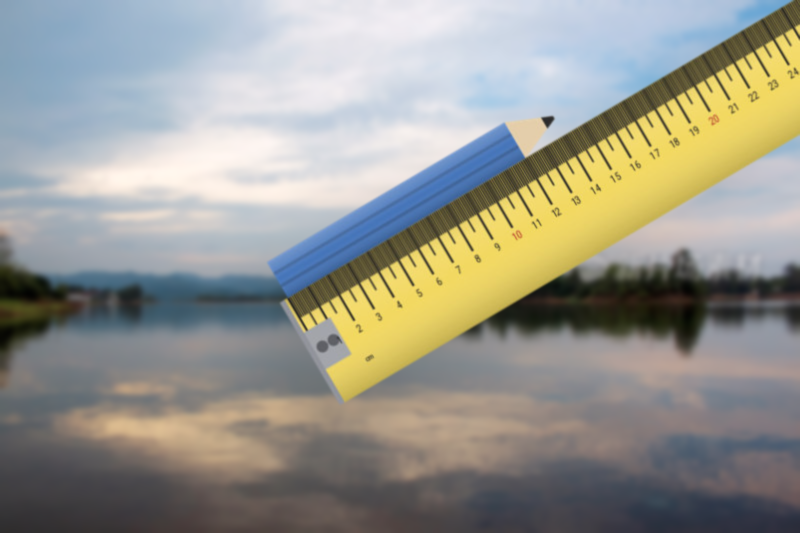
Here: 14 cm
